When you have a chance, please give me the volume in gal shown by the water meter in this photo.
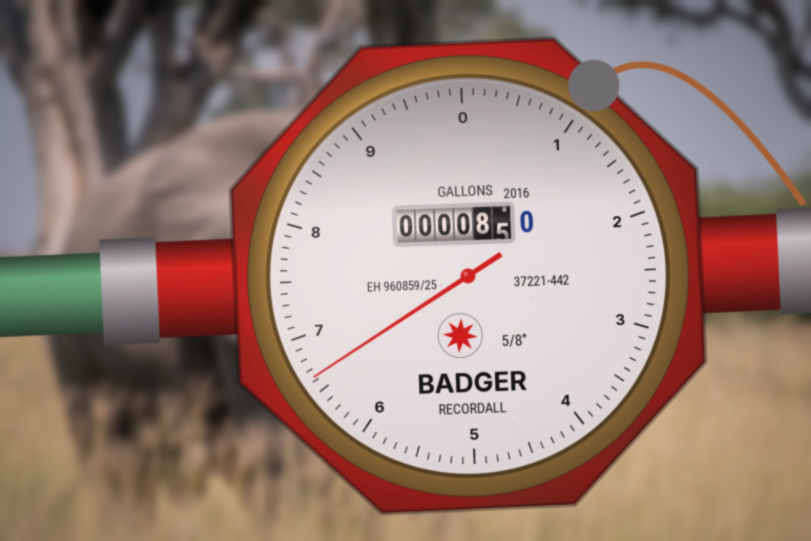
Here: 846.6 gal
